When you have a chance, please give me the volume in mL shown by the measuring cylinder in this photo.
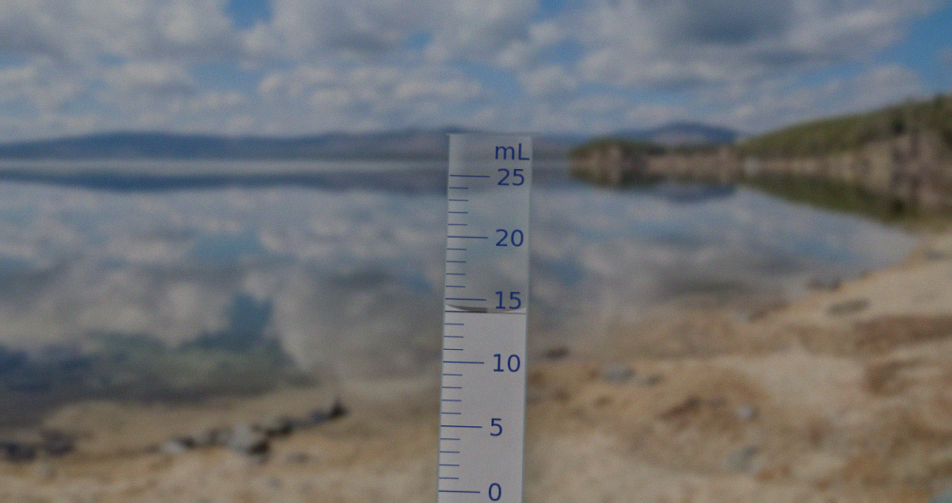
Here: 14 mL
